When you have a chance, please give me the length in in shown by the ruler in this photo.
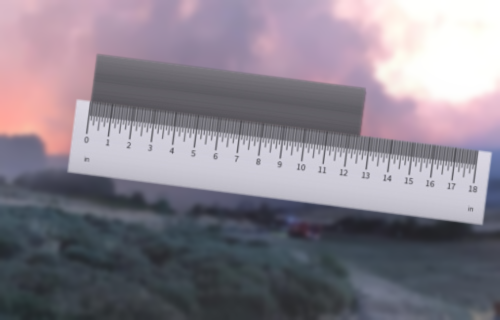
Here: 12.5 in
